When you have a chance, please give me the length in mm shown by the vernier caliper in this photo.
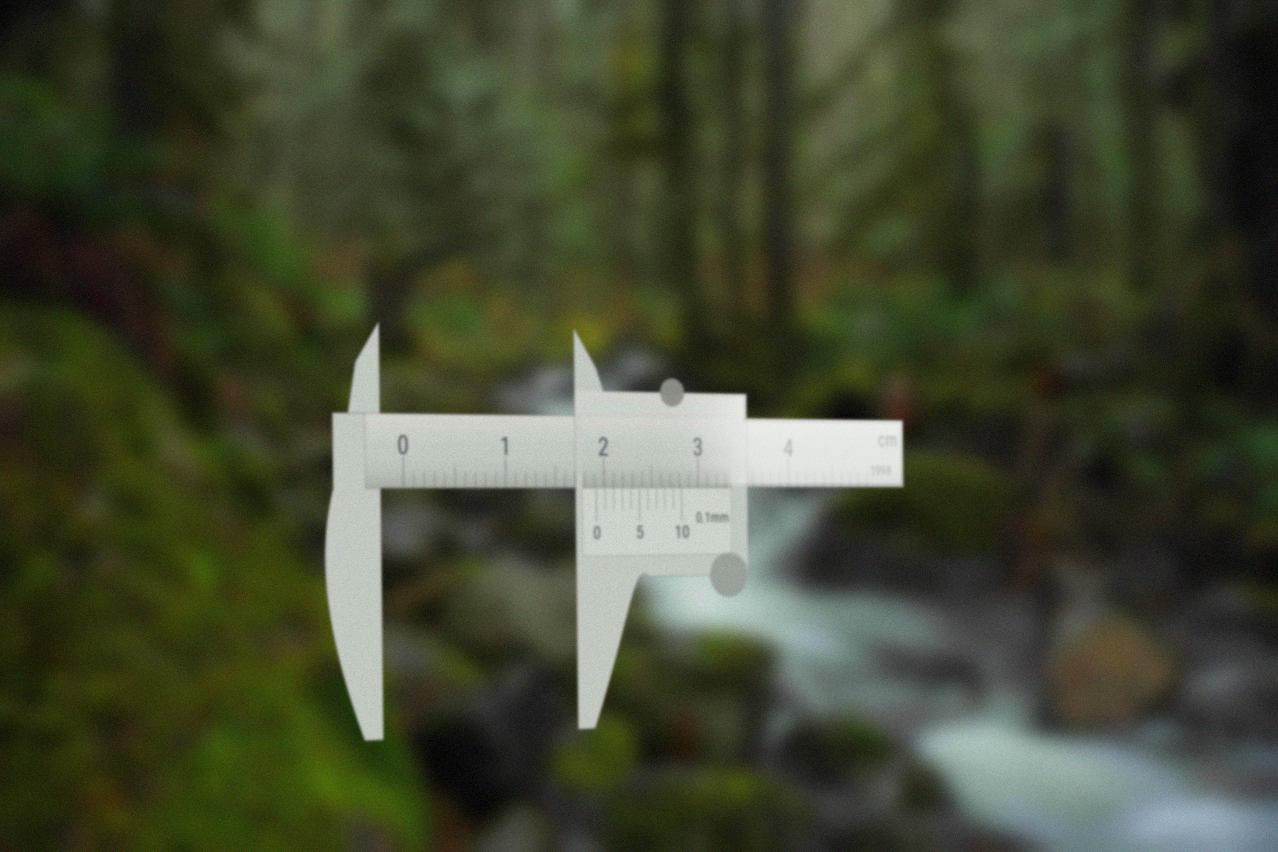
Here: 19.2 mm
